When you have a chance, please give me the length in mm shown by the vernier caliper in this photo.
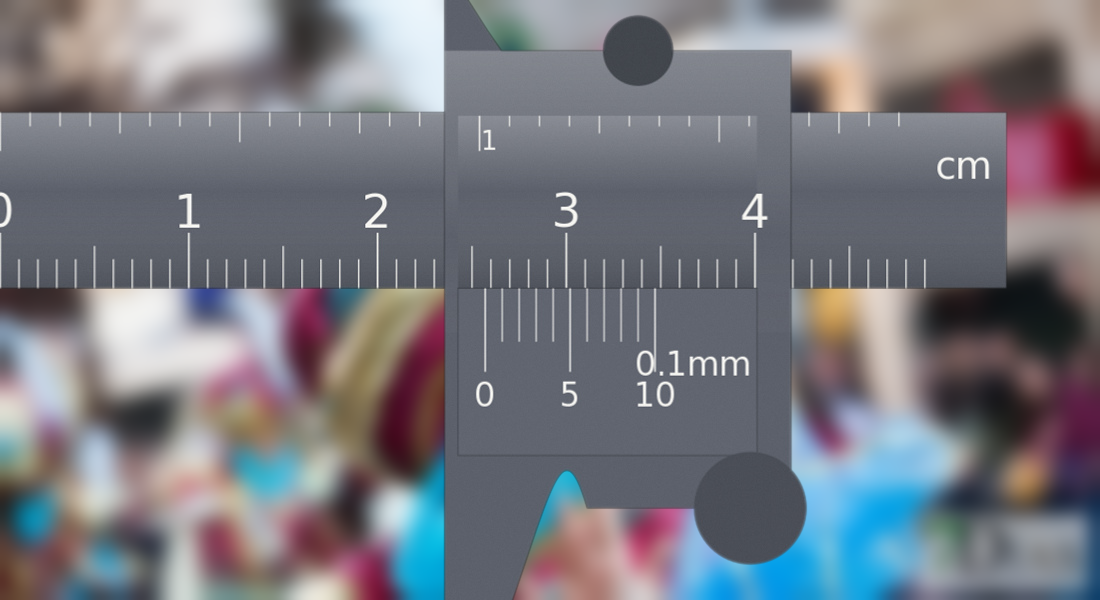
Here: 25.7 mm
